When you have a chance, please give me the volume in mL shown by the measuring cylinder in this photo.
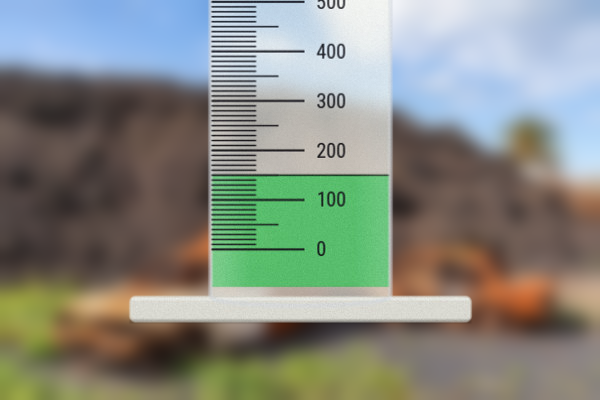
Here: 150 mL
